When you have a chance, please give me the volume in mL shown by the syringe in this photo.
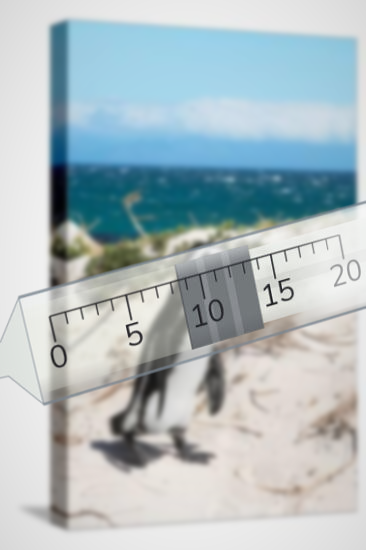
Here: 8.5 mL
